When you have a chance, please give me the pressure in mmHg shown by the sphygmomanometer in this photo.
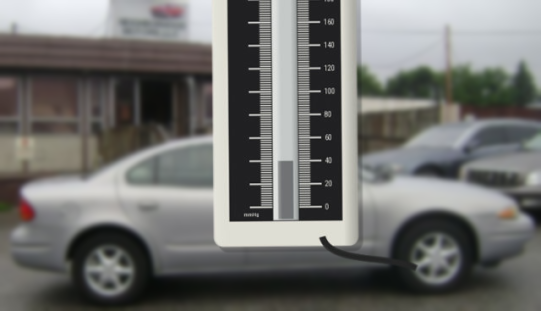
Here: 40 mmHg
